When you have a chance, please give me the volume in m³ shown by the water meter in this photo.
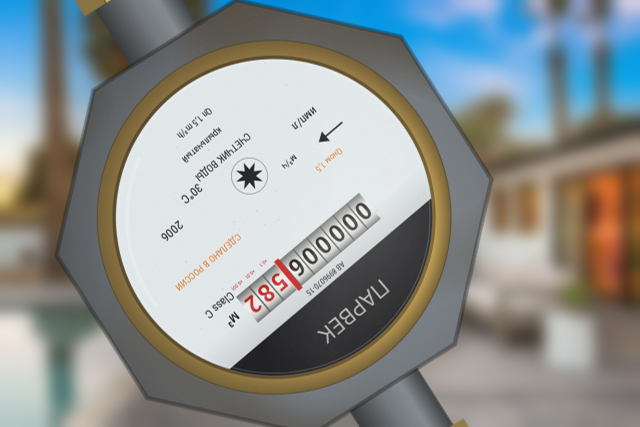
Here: 6.582 m³
